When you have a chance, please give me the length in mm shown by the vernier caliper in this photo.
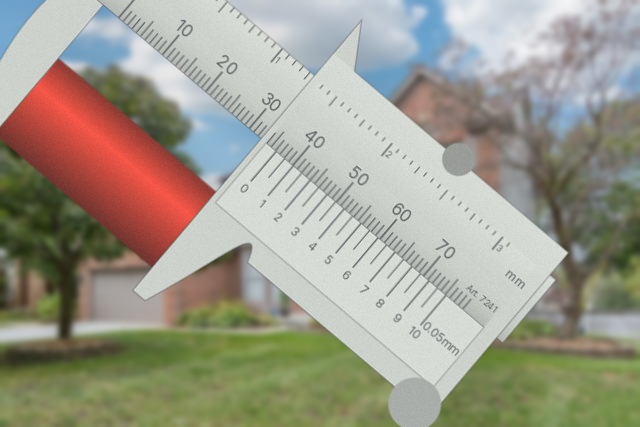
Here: 36.2 mm
